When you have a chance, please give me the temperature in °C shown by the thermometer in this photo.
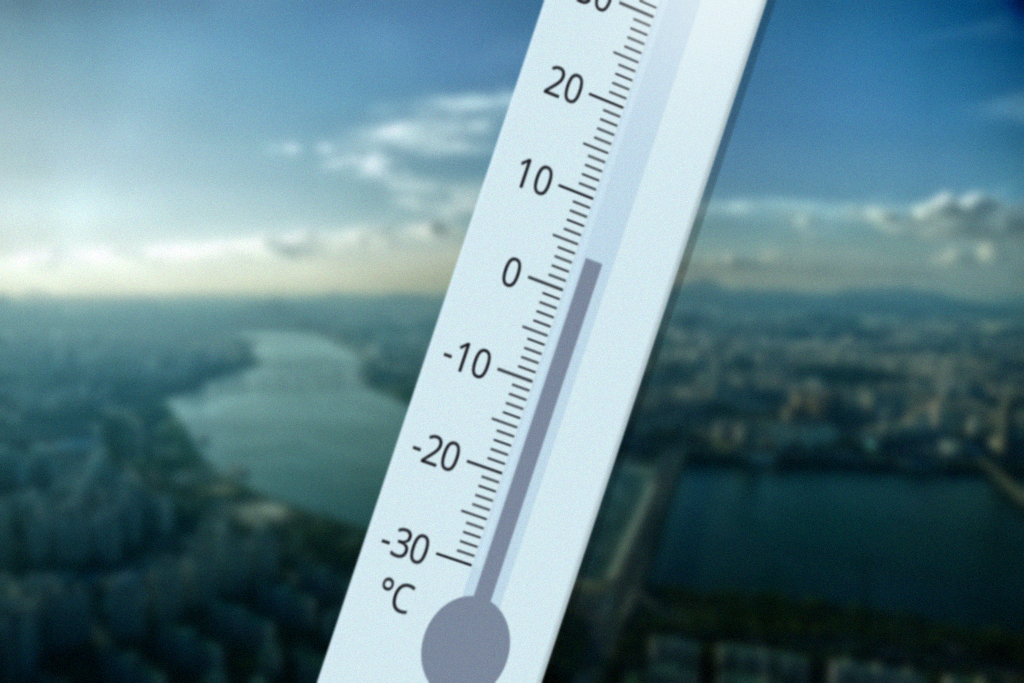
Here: 4 °C
